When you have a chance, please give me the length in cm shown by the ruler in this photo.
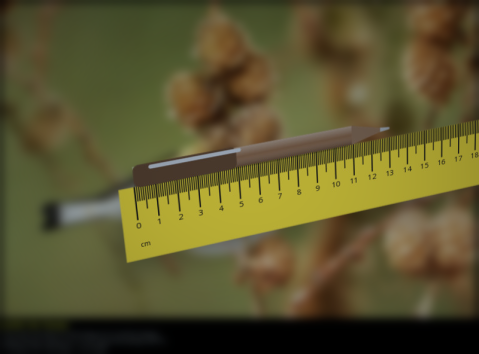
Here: 13 cm
